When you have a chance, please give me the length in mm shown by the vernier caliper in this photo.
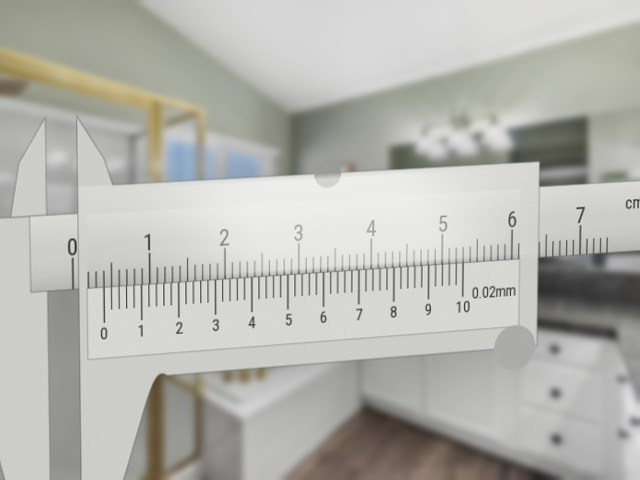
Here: 4.0 mm
